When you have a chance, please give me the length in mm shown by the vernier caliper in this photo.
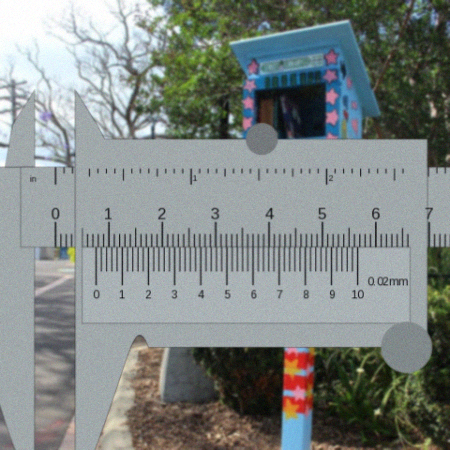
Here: 7.6 mm
